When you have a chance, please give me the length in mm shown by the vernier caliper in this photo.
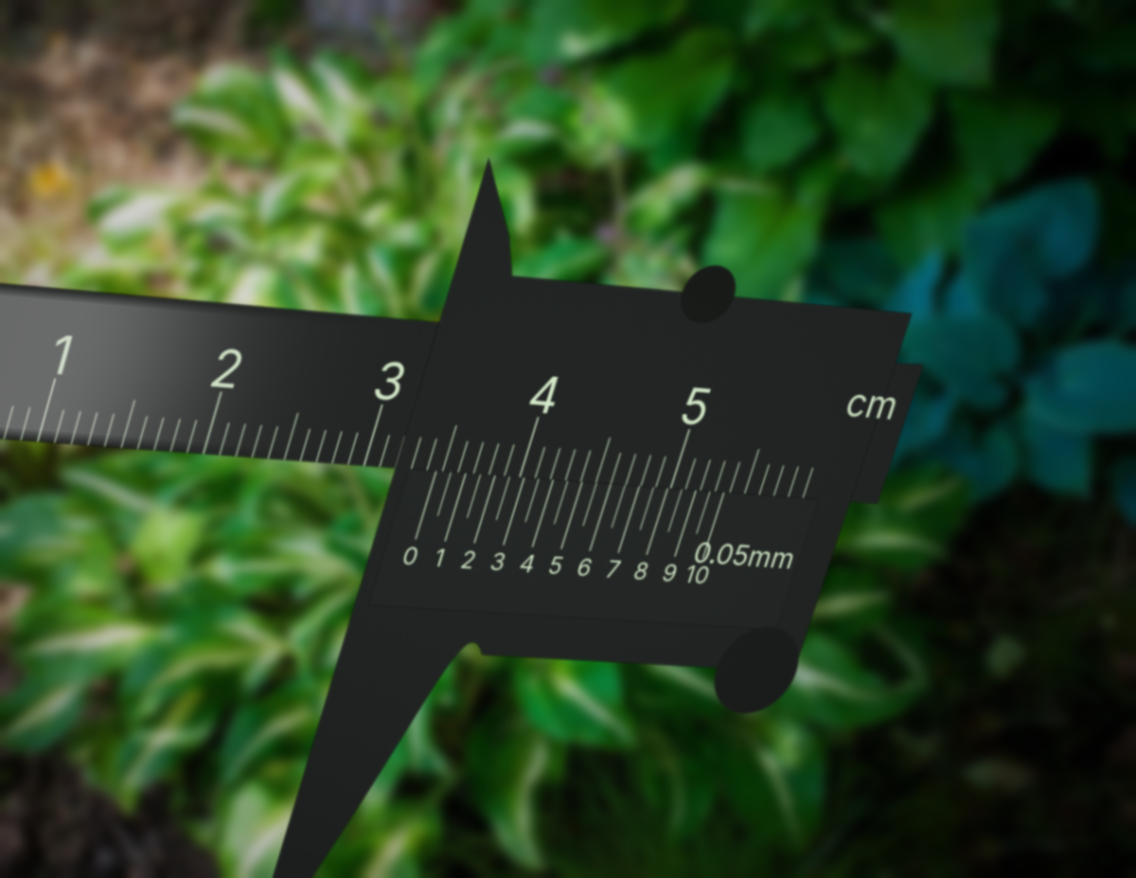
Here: 34.6 mm
